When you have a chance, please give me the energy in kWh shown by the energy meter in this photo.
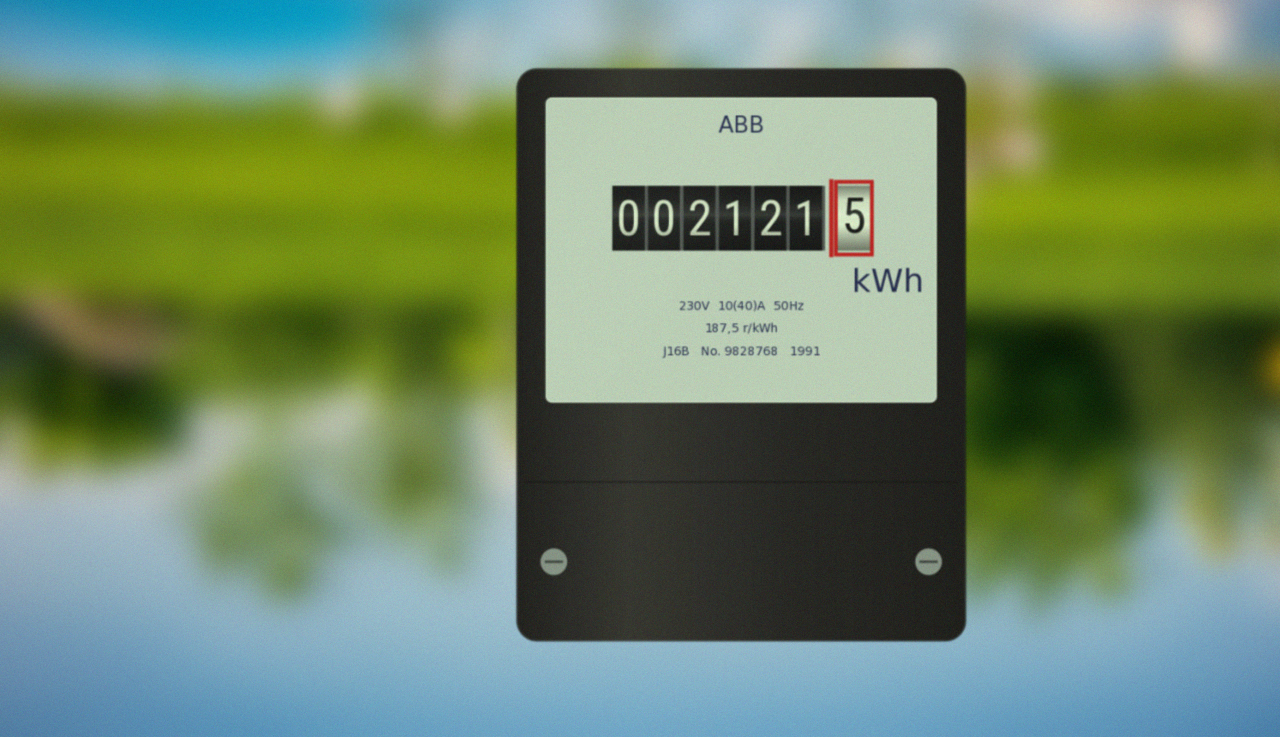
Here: 2121.5 kWh
